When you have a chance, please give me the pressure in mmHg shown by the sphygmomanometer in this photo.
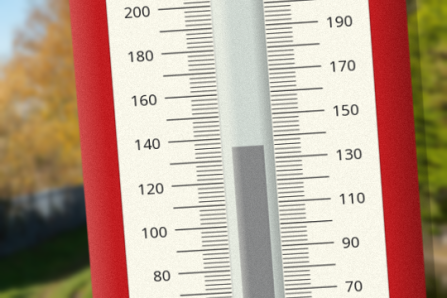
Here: 136 mmHg
